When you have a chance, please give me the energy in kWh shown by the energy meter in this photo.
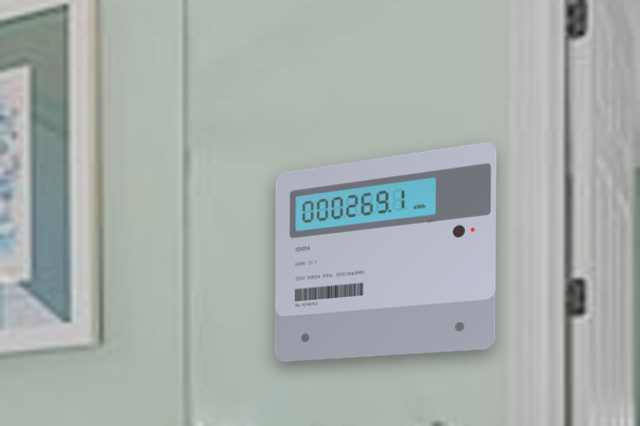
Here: 269.1 kWh
